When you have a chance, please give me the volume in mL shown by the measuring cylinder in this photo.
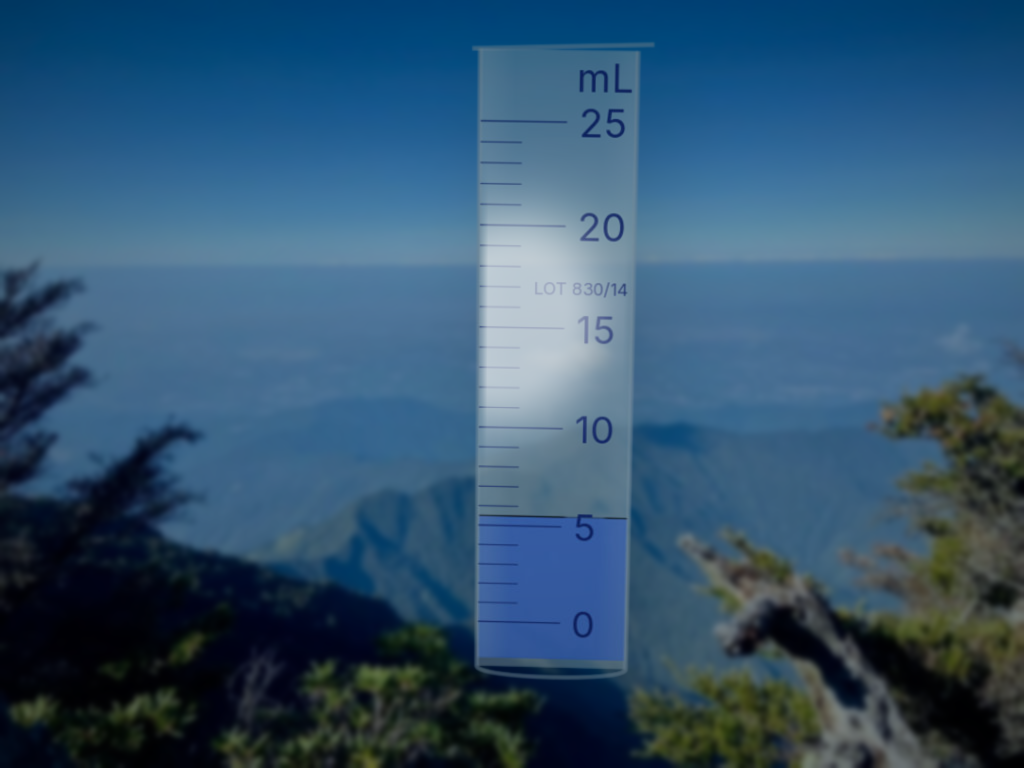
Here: 5.5 mL
